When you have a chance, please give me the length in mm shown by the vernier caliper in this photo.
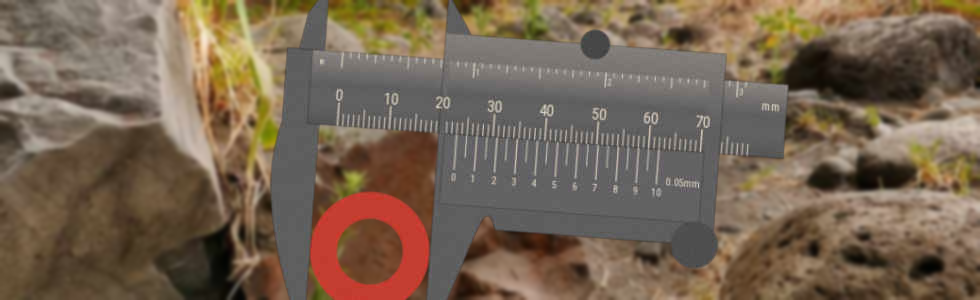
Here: 23.0 mm
